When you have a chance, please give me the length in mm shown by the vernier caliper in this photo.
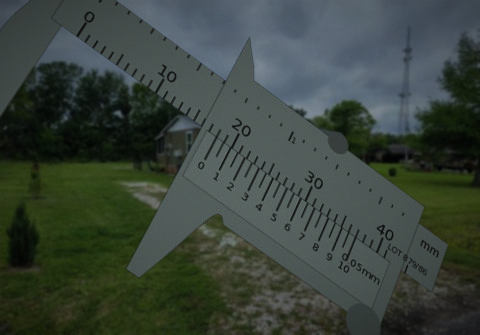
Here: 18.0 mm
